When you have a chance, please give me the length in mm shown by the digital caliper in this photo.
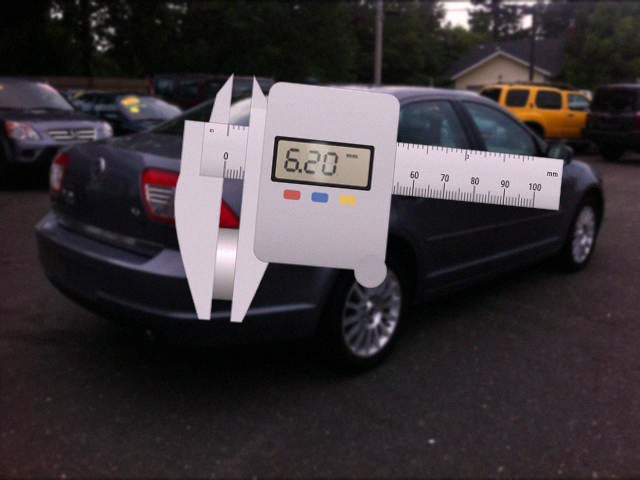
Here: 6.20 mm
